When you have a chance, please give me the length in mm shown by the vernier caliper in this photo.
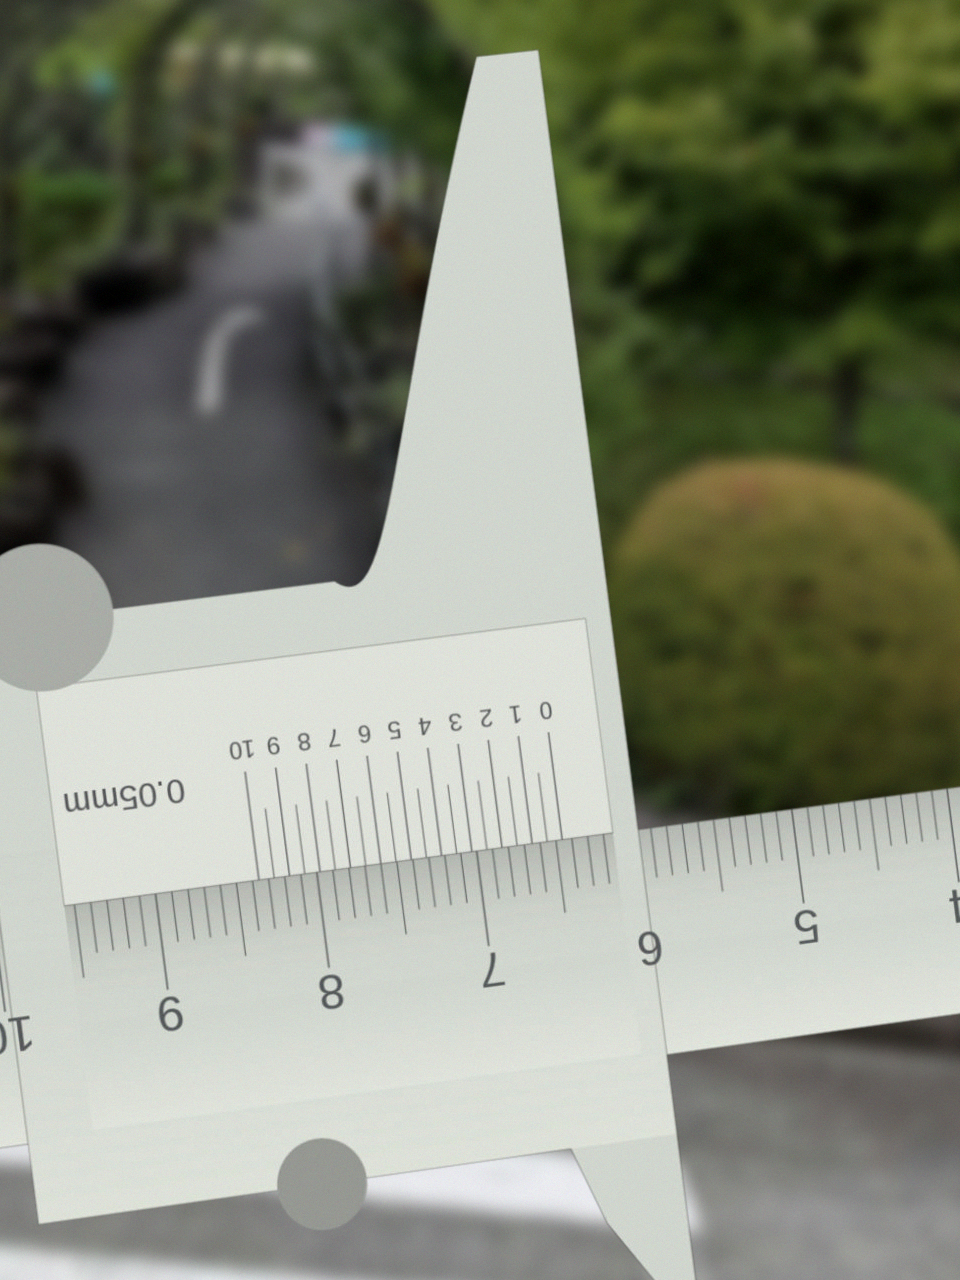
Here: 64.6 mm
